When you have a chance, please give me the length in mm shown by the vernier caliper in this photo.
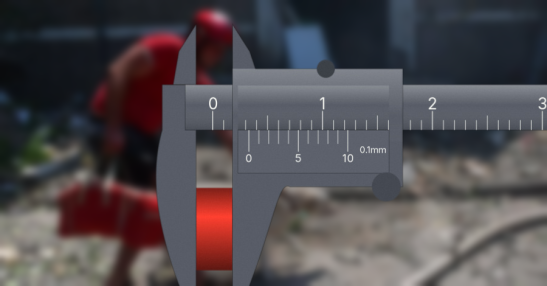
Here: 3.3 mm
